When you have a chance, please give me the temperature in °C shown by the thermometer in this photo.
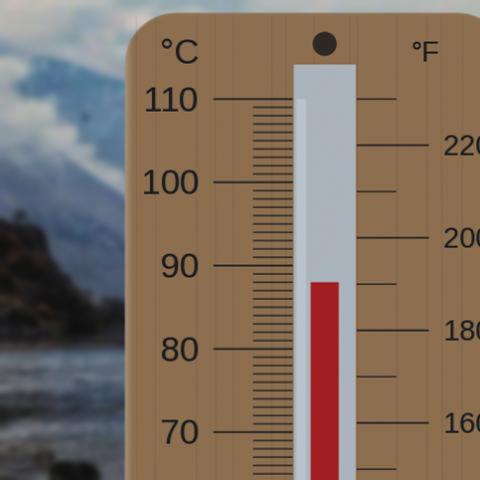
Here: 88 °C
